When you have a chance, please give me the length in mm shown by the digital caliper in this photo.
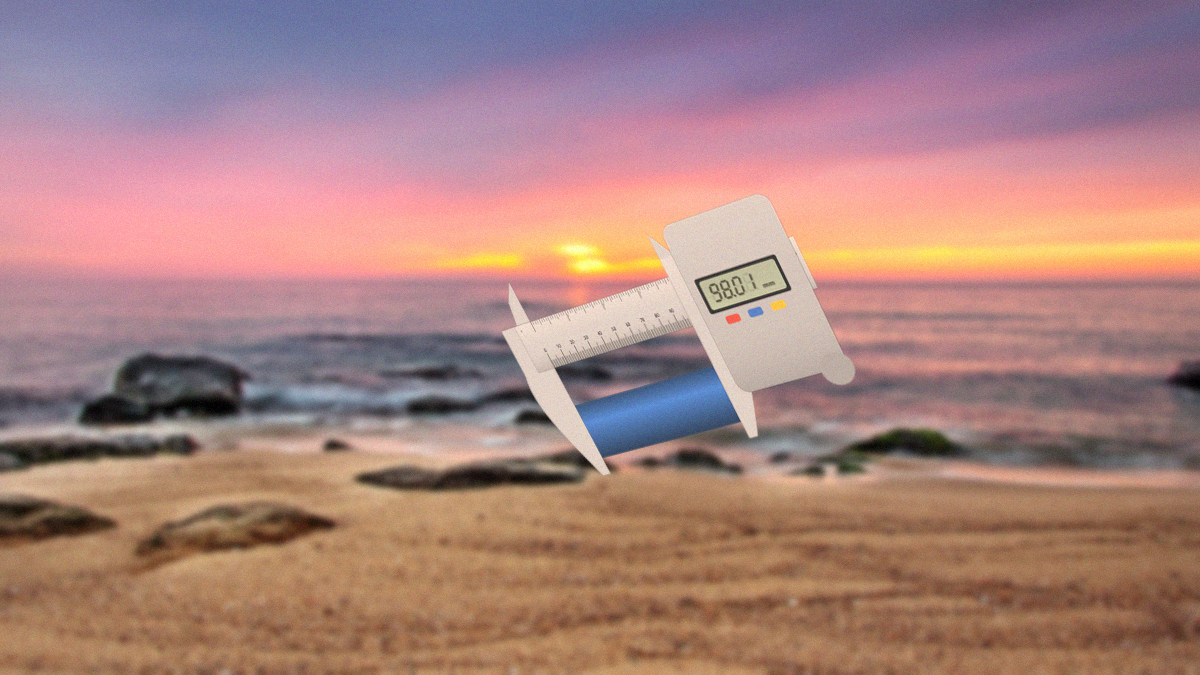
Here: 98.01 mm
